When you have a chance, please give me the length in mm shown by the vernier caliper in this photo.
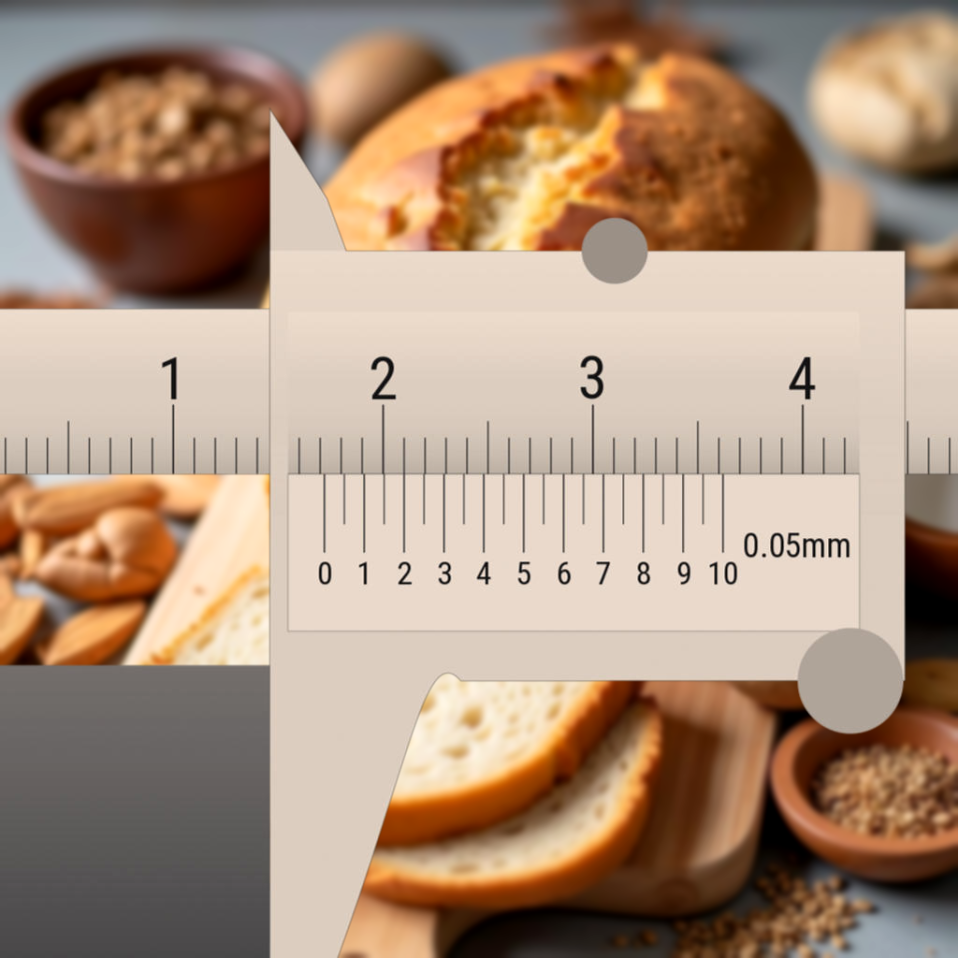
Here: 17.2 mm
